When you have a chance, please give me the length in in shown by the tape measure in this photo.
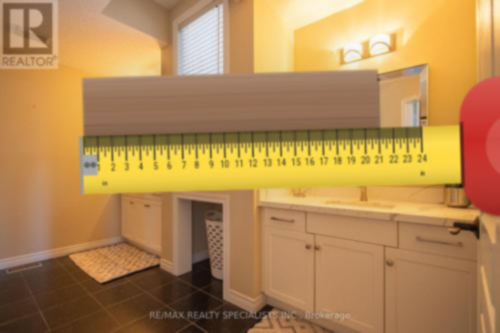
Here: 21 in
